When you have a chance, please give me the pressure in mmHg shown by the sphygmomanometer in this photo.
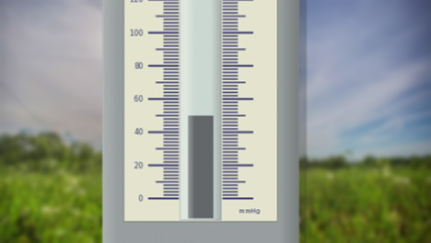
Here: 50 mmHg
